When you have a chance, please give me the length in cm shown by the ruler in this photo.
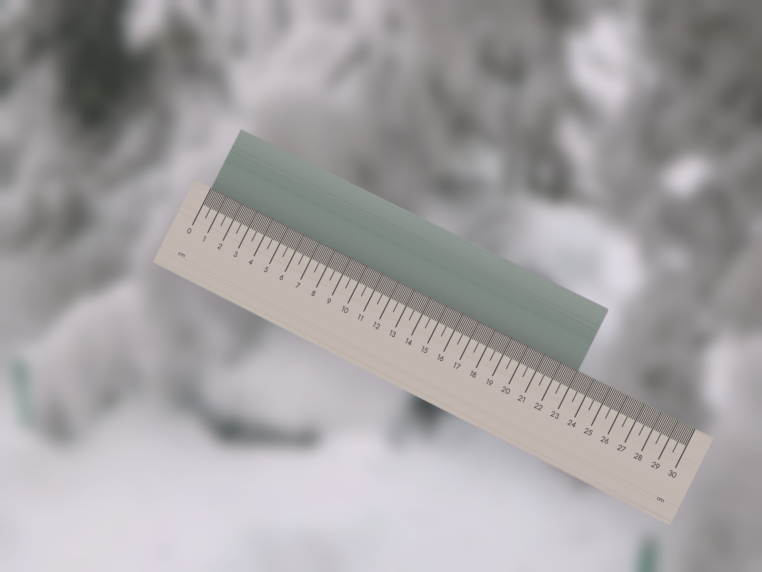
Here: 23 cm
